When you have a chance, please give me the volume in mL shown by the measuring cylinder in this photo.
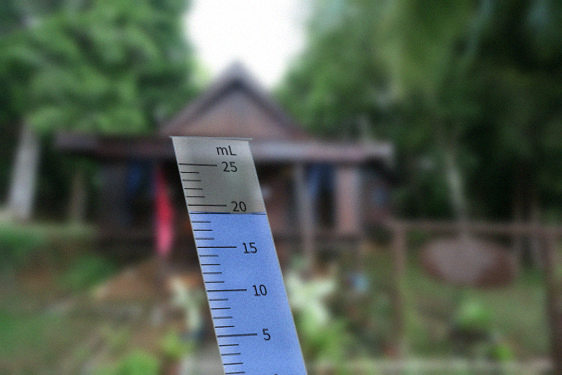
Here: 19 mL
